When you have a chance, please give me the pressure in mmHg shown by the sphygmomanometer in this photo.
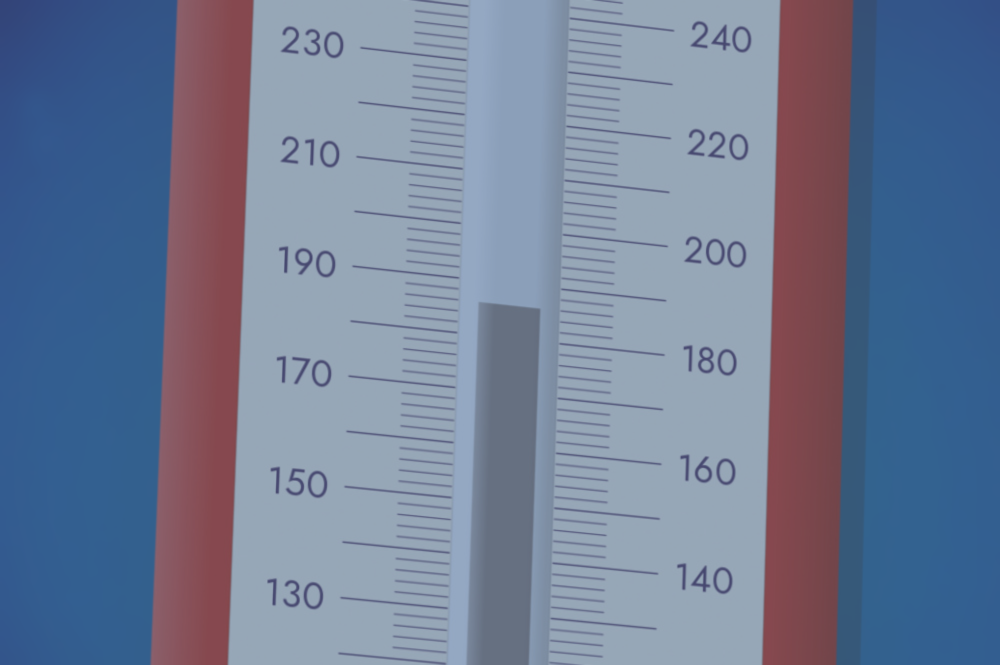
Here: 186 mmHg
